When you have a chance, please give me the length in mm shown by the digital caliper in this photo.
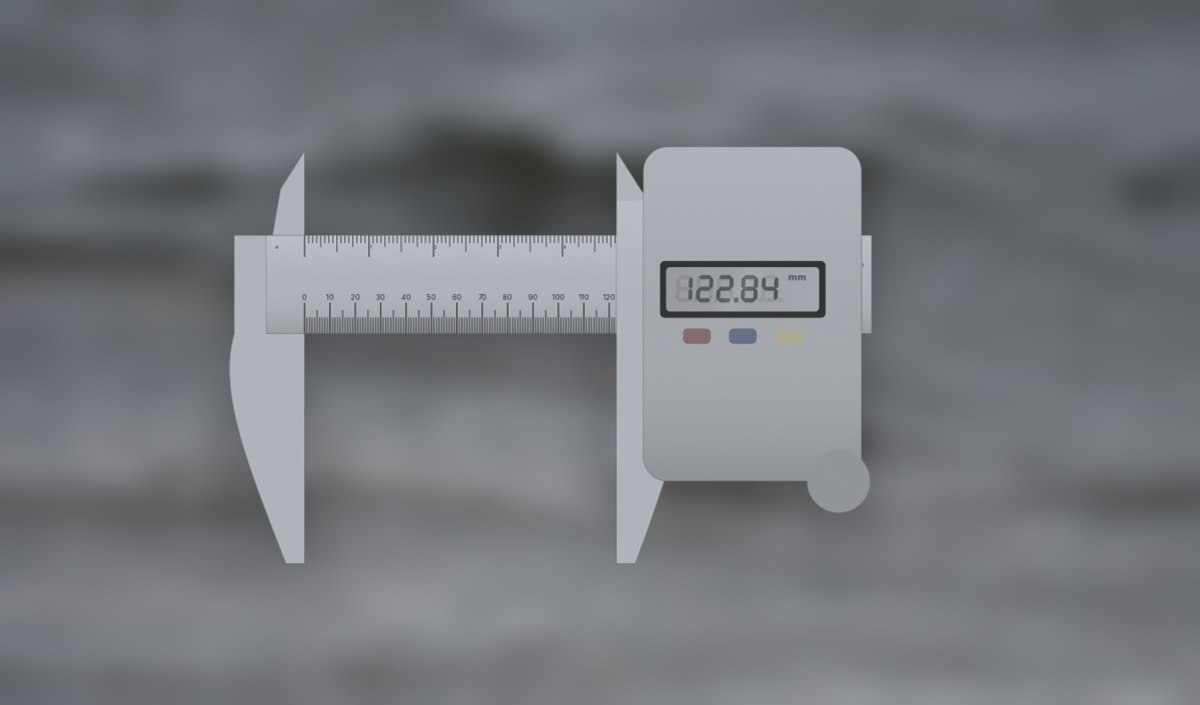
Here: 122.84 mm
